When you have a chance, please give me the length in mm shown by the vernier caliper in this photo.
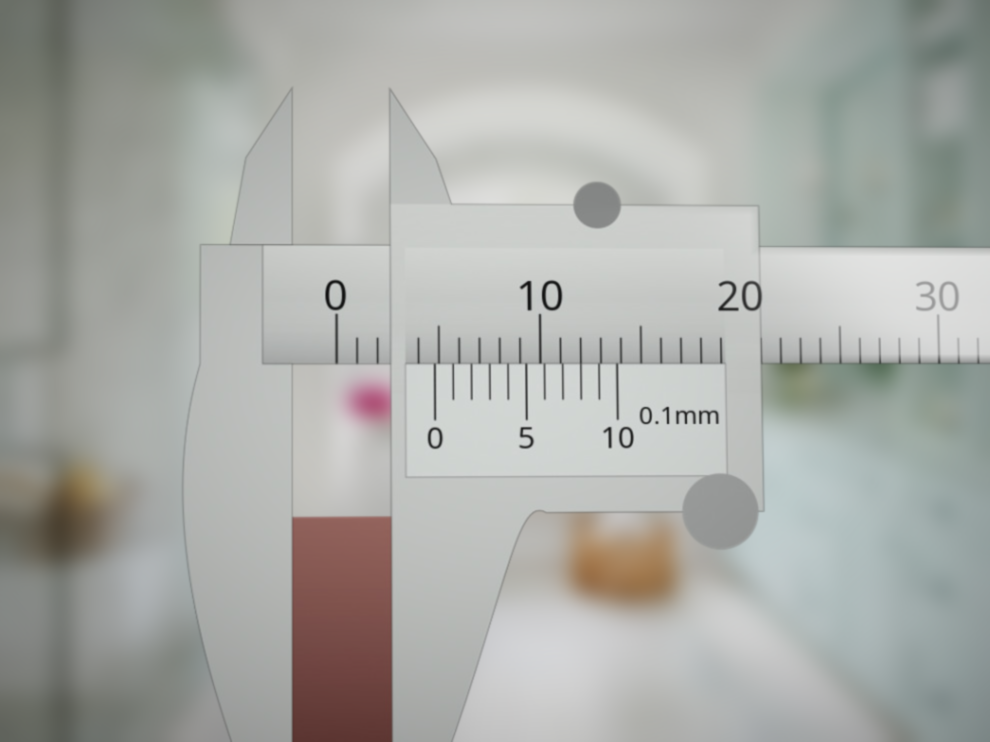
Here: 4.8 mm
